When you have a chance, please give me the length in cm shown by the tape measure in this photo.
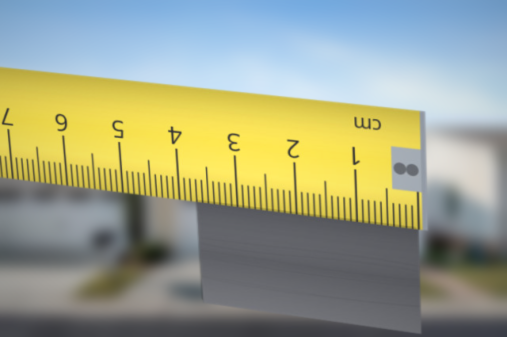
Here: 3.7 cm
